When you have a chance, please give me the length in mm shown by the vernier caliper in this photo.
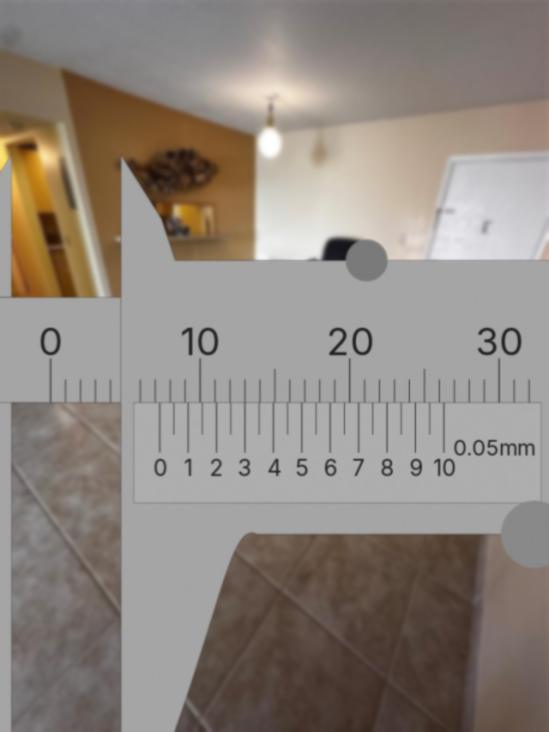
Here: 7.3 mm
